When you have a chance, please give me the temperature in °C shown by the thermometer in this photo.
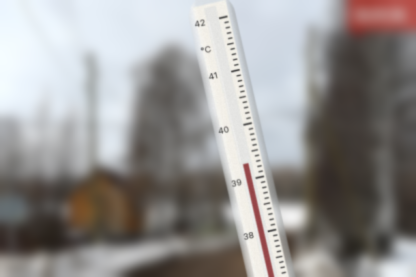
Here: 39.3 °C
